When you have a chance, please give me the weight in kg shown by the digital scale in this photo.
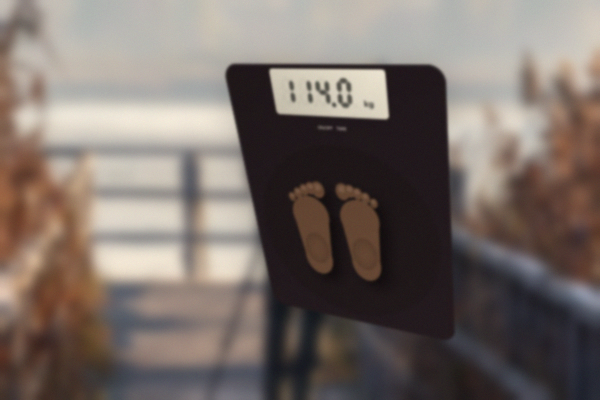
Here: 114.0 kg
